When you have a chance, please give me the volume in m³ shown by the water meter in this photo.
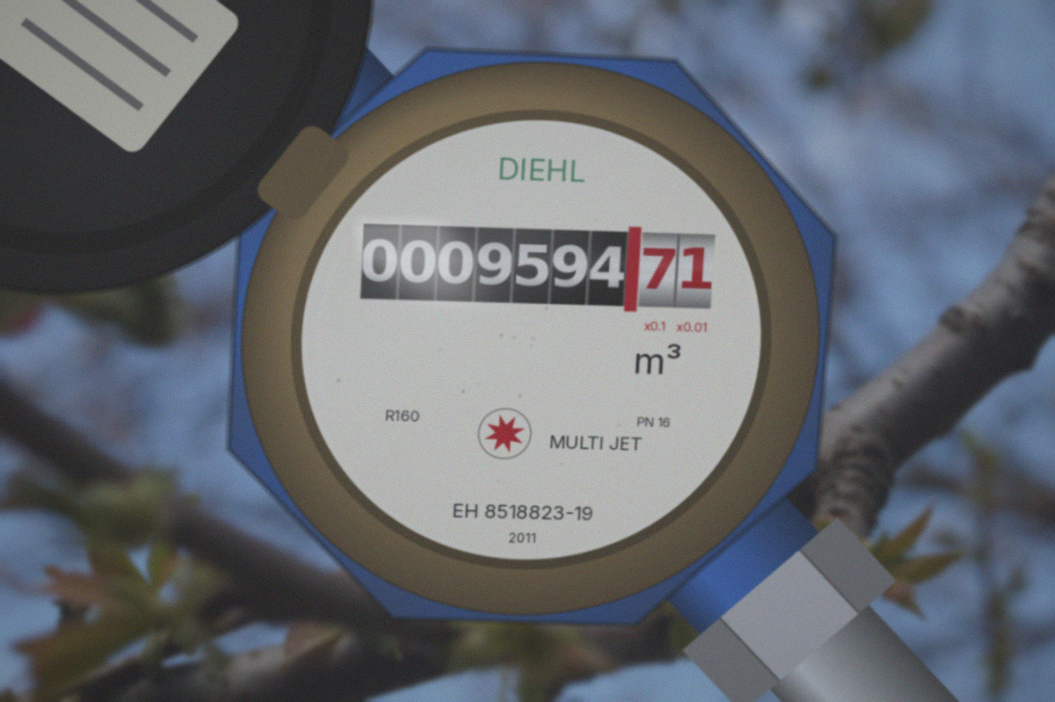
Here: 9594.71 m³
